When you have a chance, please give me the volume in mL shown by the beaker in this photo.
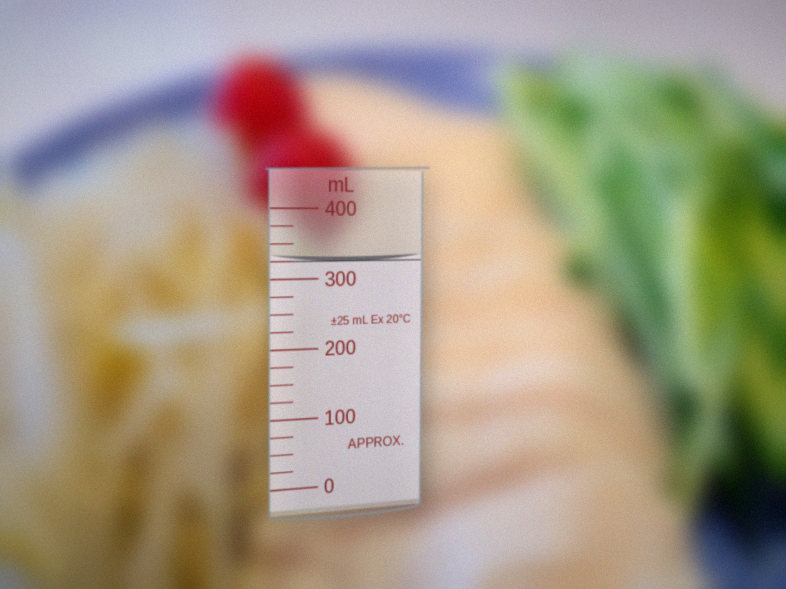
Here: 325 mL
